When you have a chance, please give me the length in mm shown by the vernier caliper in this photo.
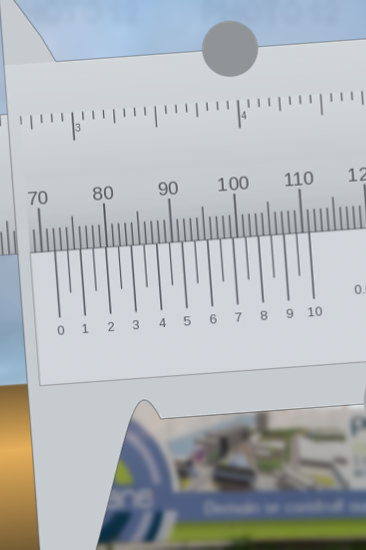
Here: 72.0 mm
